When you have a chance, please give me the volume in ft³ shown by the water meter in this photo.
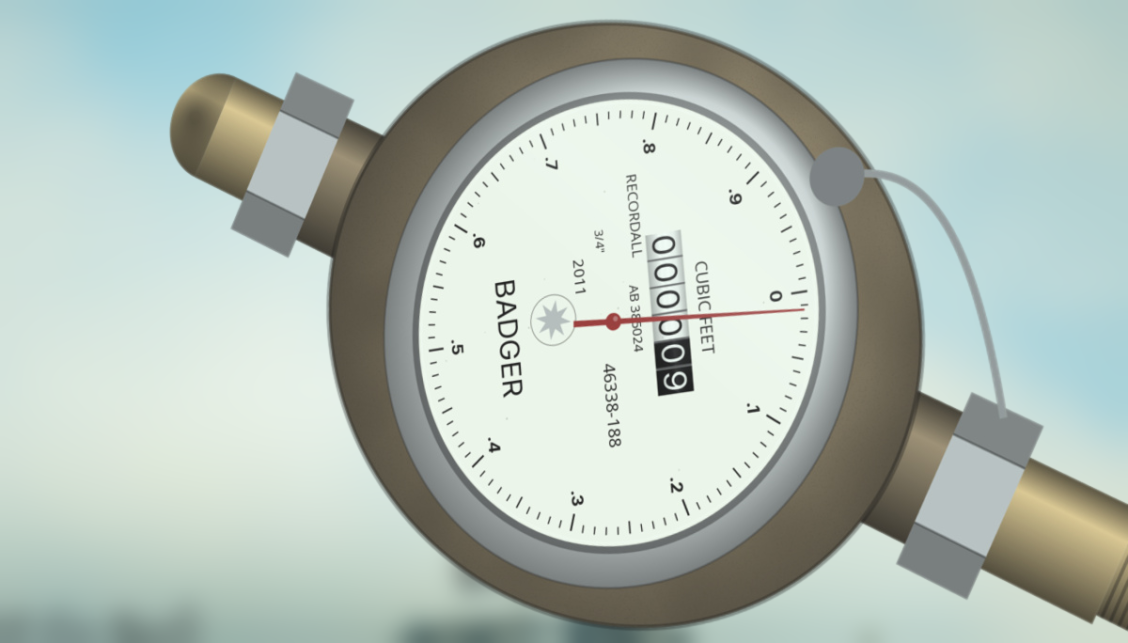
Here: 9.01 ft³
